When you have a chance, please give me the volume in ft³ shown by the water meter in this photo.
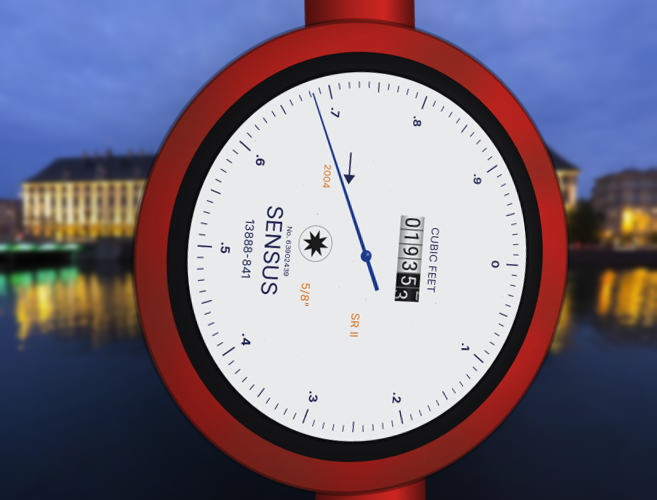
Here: 19352.68 ft³
